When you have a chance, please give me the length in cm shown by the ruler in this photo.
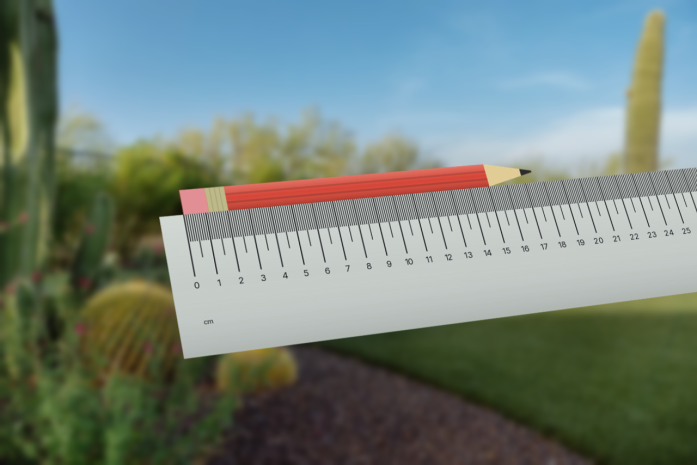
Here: 17.5 cm
